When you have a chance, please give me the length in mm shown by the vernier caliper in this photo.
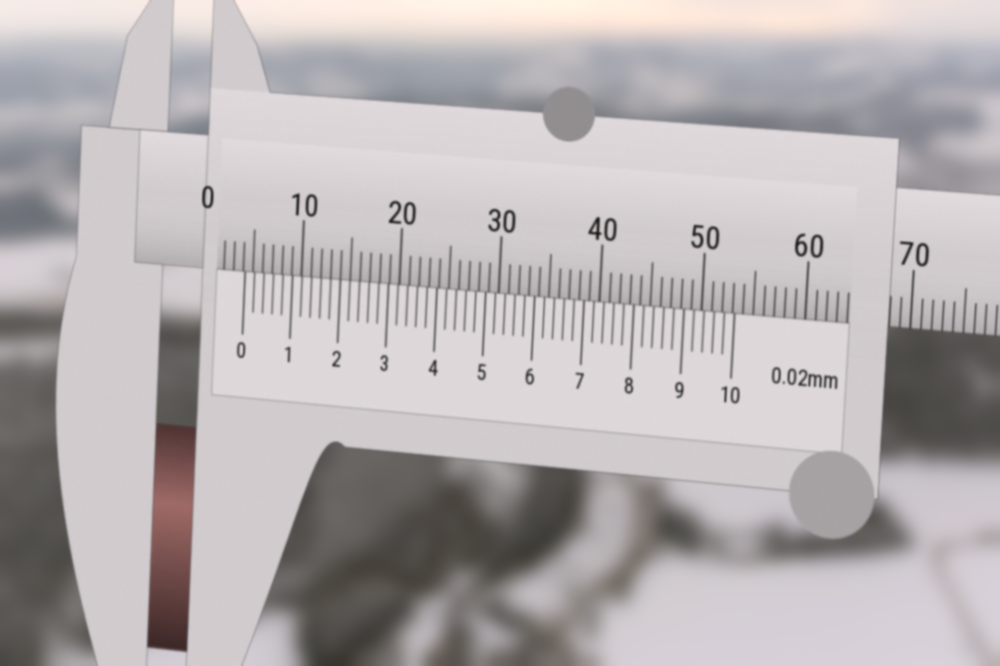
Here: 4.2 mm
